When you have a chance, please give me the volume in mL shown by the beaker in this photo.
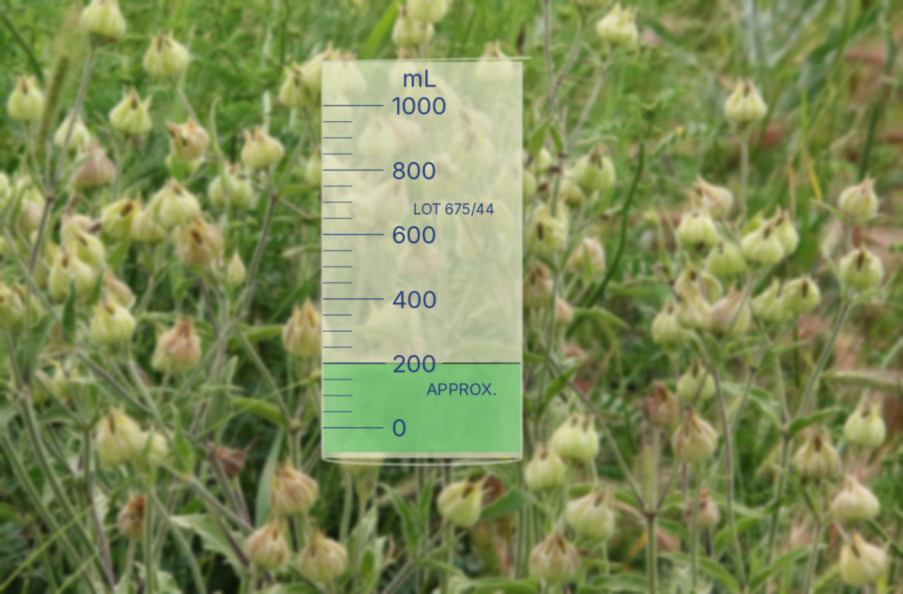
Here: 200 mL
